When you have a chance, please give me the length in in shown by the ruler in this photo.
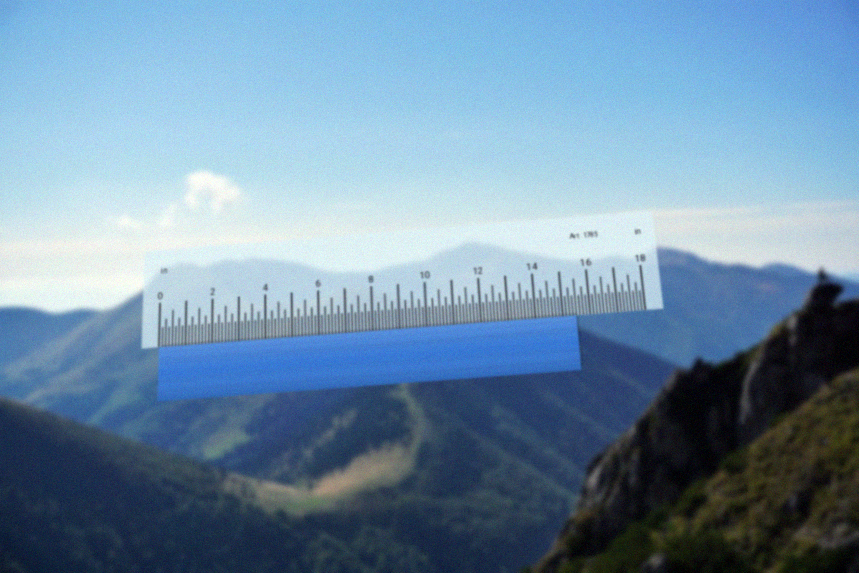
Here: 15.5 in
